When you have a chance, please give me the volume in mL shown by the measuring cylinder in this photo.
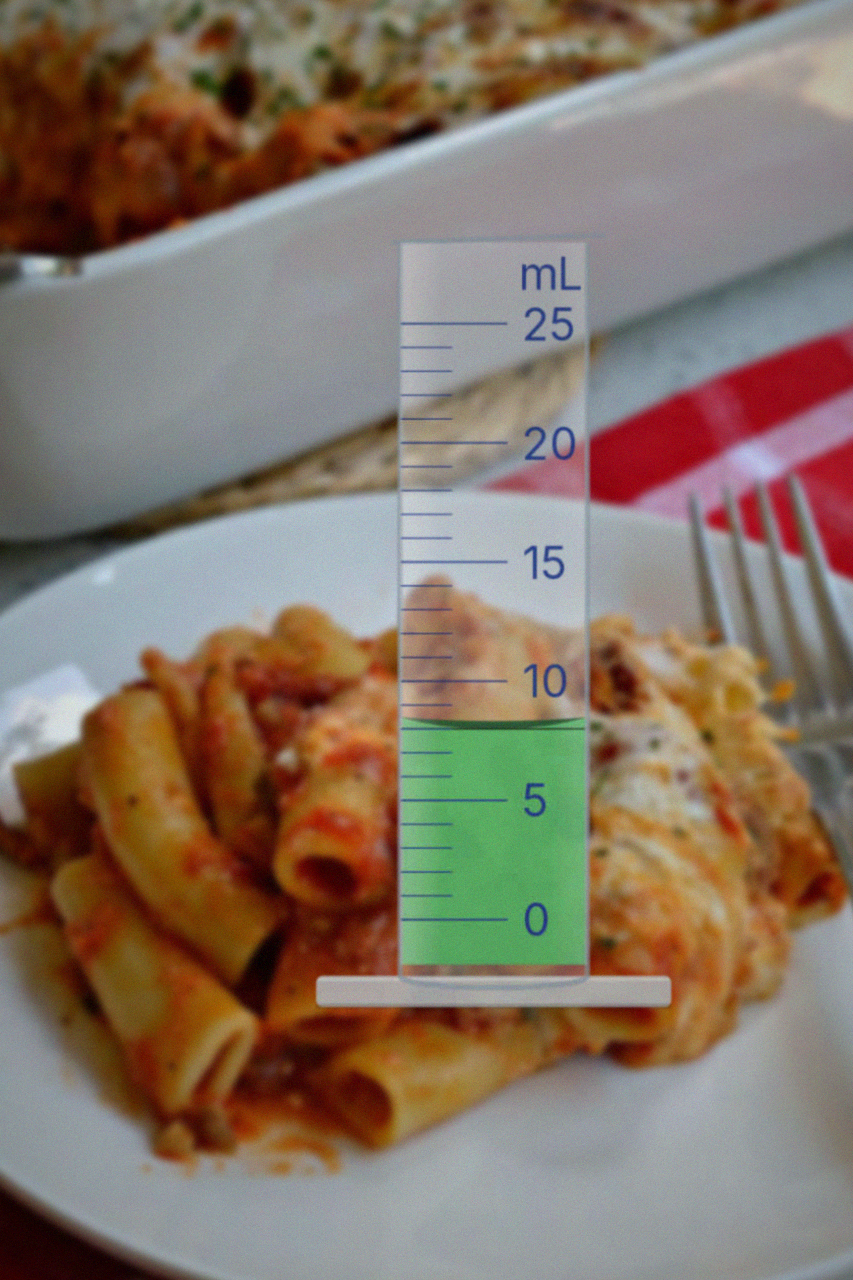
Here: 8 mL
